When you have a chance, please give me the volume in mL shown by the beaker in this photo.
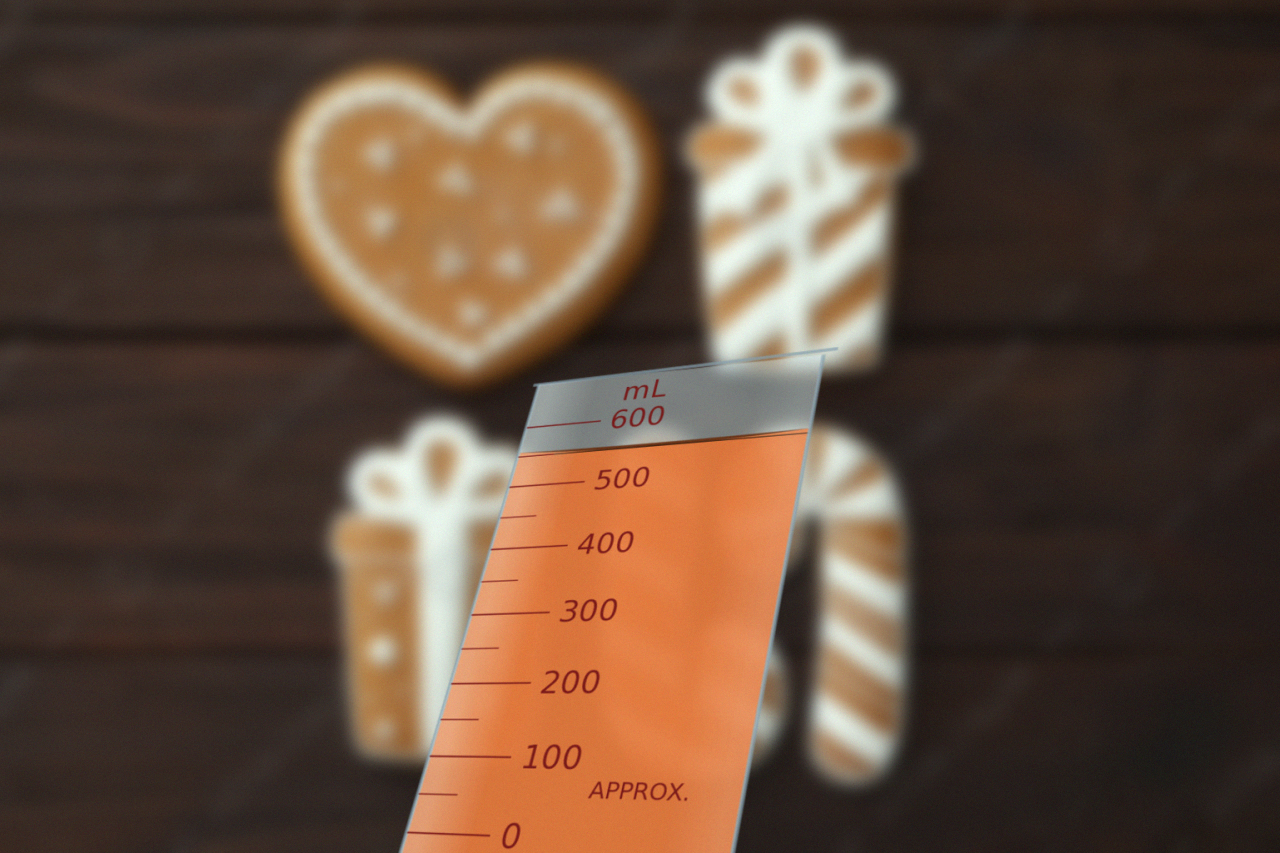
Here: 550 mL
